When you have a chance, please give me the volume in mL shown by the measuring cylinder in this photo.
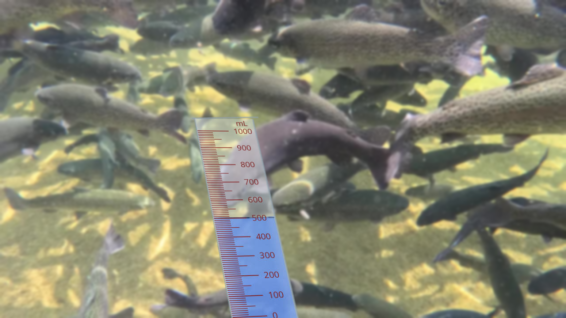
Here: 500 mL
